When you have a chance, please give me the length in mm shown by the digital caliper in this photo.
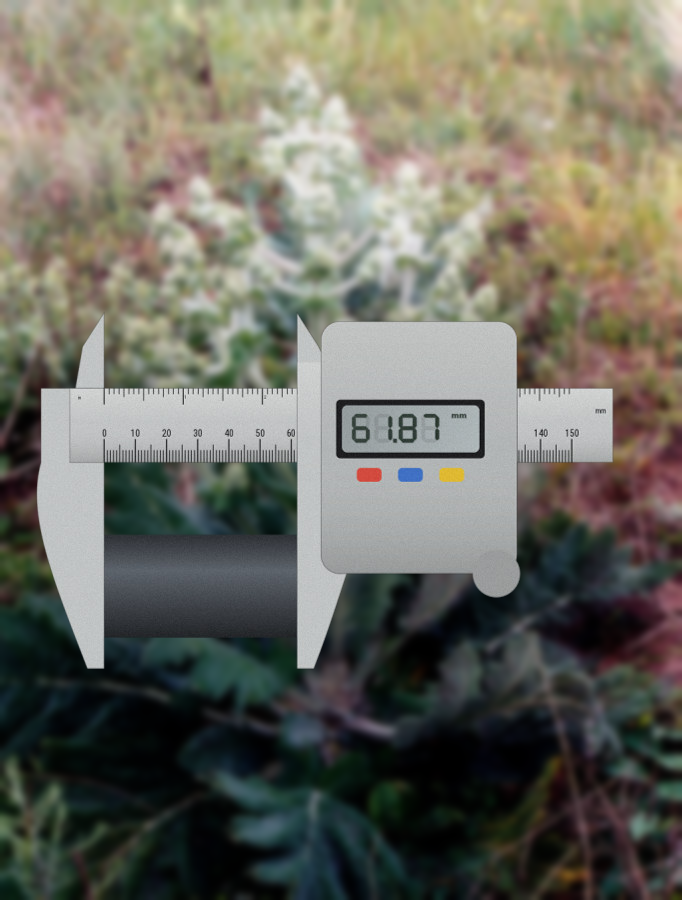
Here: 61.87 mm
